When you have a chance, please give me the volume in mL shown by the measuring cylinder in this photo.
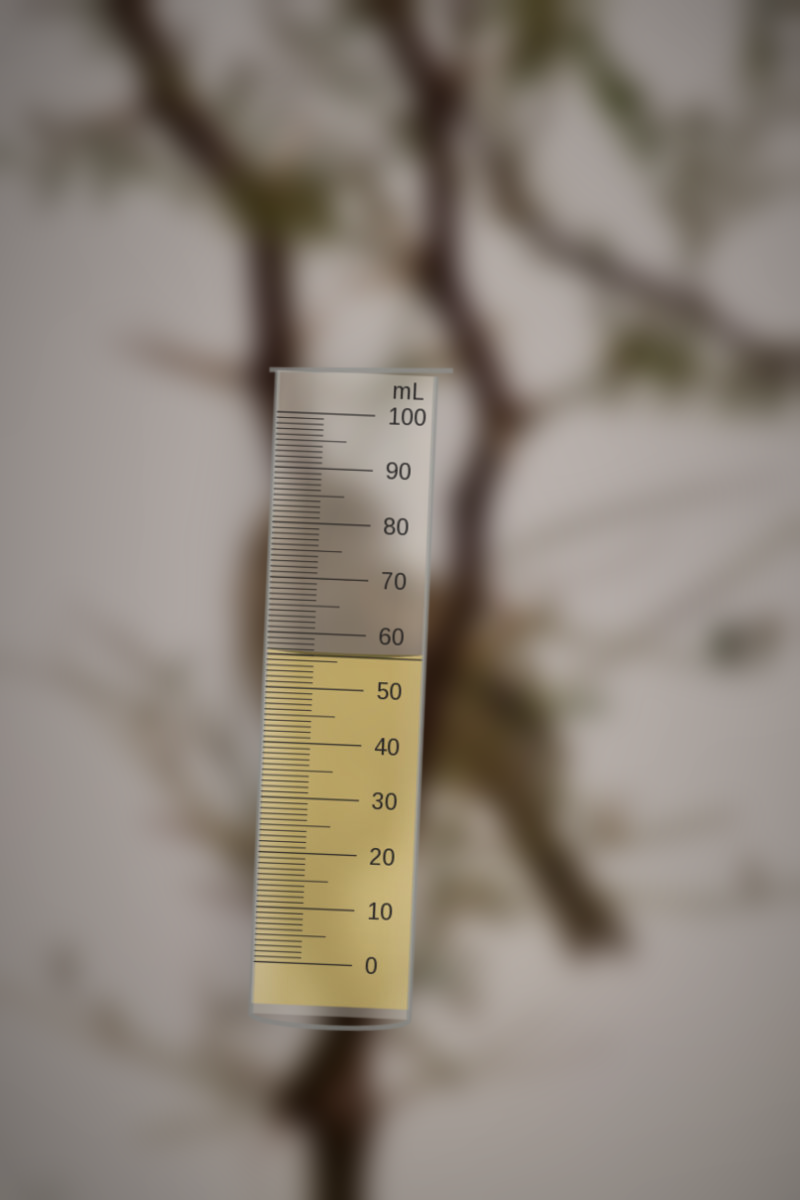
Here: 56 mL
